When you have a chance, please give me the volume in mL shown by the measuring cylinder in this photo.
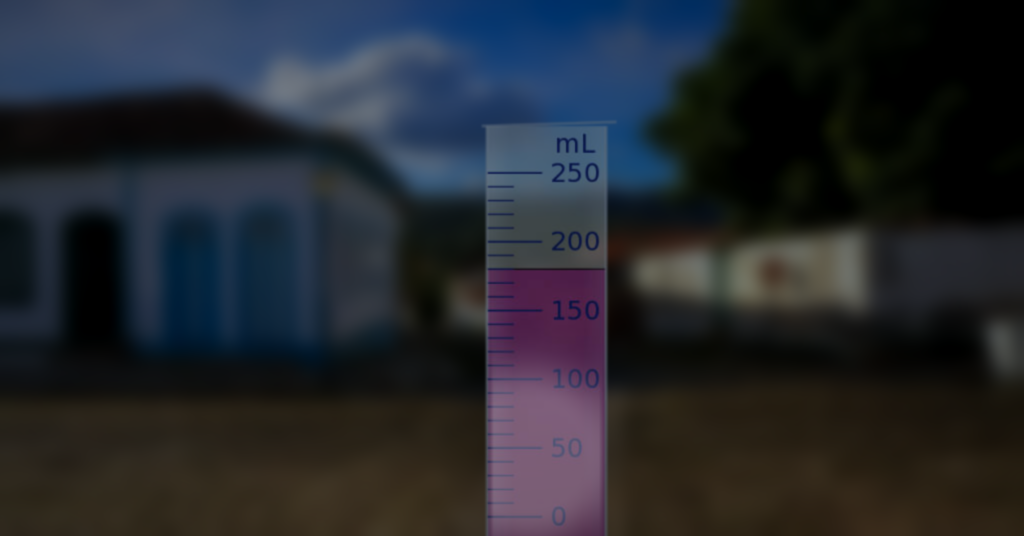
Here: 180 mL
